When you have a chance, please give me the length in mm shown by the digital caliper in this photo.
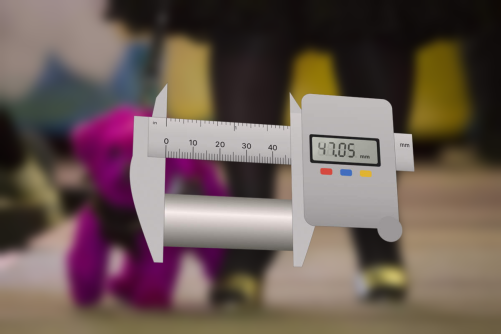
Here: 47.05 mm
